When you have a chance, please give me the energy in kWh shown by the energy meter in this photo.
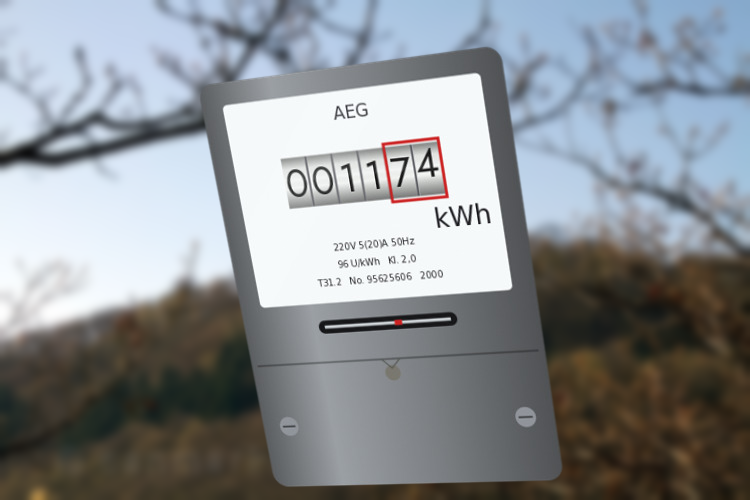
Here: 11.74 kWh
